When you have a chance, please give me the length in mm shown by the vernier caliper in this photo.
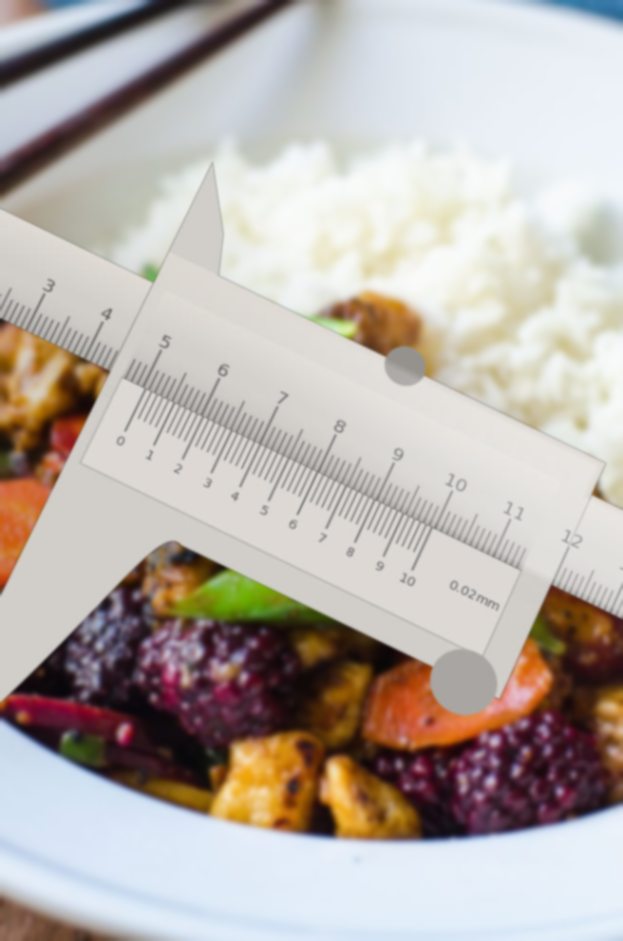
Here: 50.5 mm
